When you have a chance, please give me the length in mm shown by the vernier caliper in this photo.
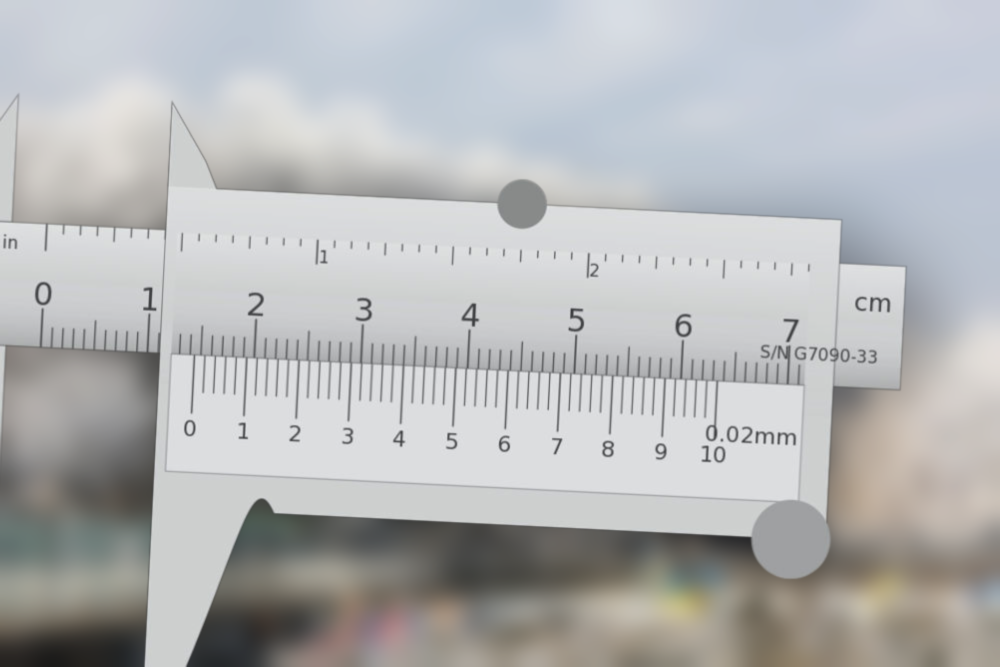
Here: 14.4 mm
